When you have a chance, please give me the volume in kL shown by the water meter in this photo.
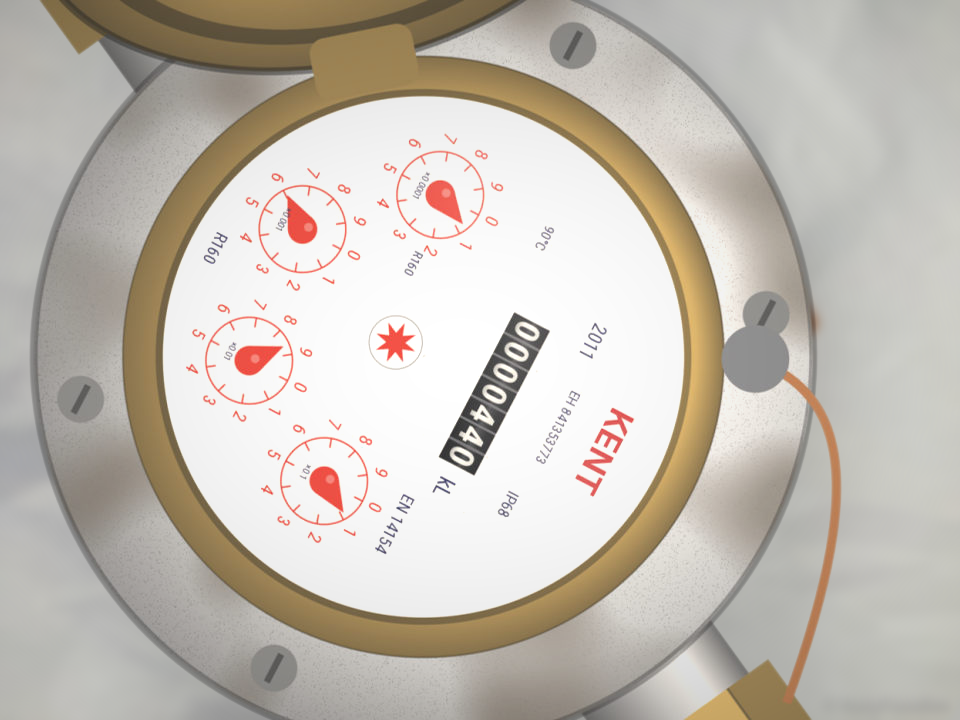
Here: 440.0860 kL
